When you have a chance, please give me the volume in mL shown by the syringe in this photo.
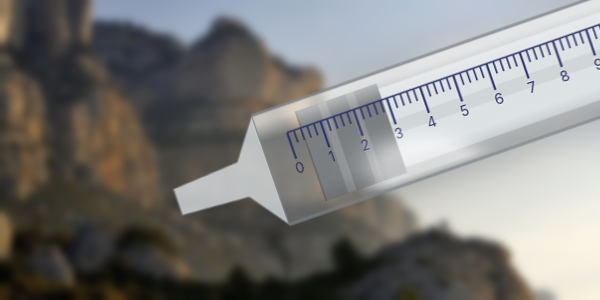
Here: 0.4 mL
